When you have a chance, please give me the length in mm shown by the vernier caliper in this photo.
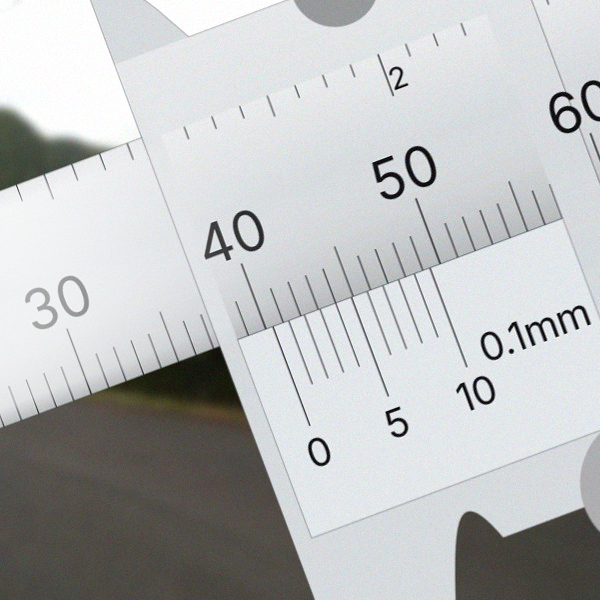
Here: 40.4 mm
